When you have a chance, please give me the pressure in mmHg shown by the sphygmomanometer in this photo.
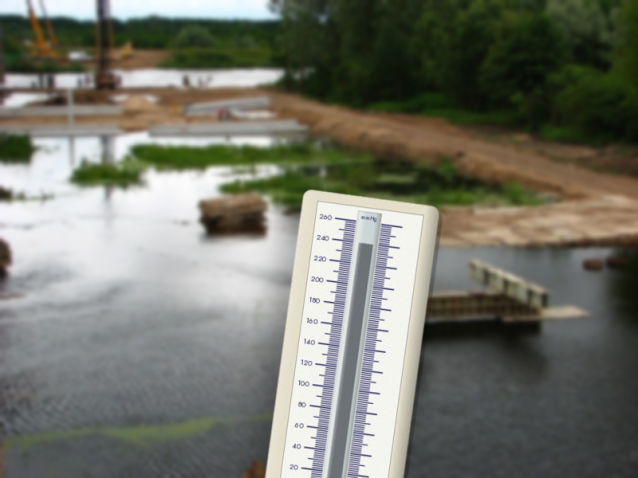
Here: 240 mmHg
